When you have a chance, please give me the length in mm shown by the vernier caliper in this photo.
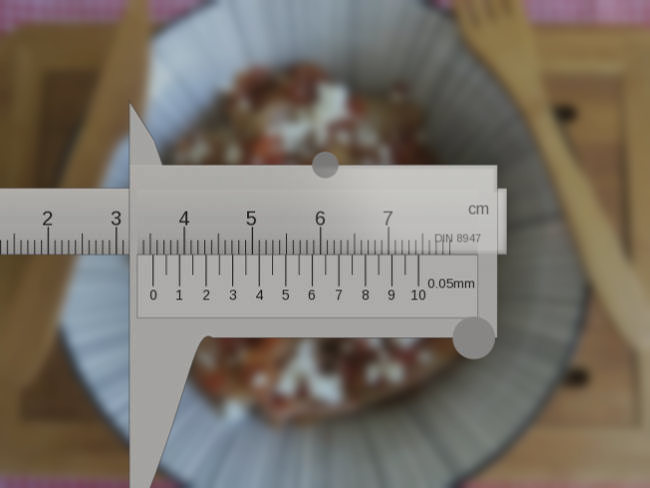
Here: 35.4 mm
